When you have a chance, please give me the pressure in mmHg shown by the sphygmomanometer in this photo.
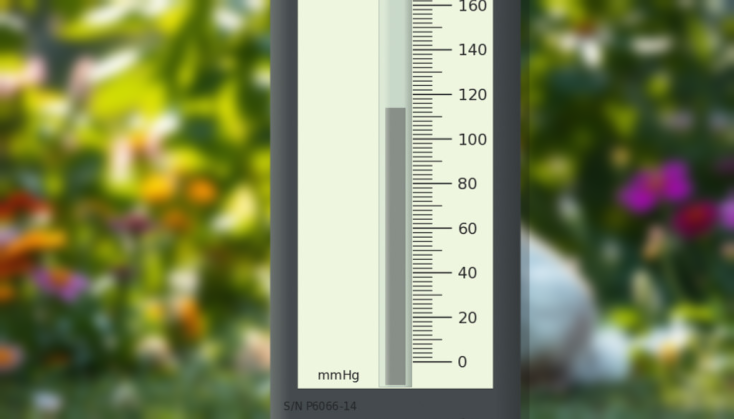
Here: 114 mmHg
